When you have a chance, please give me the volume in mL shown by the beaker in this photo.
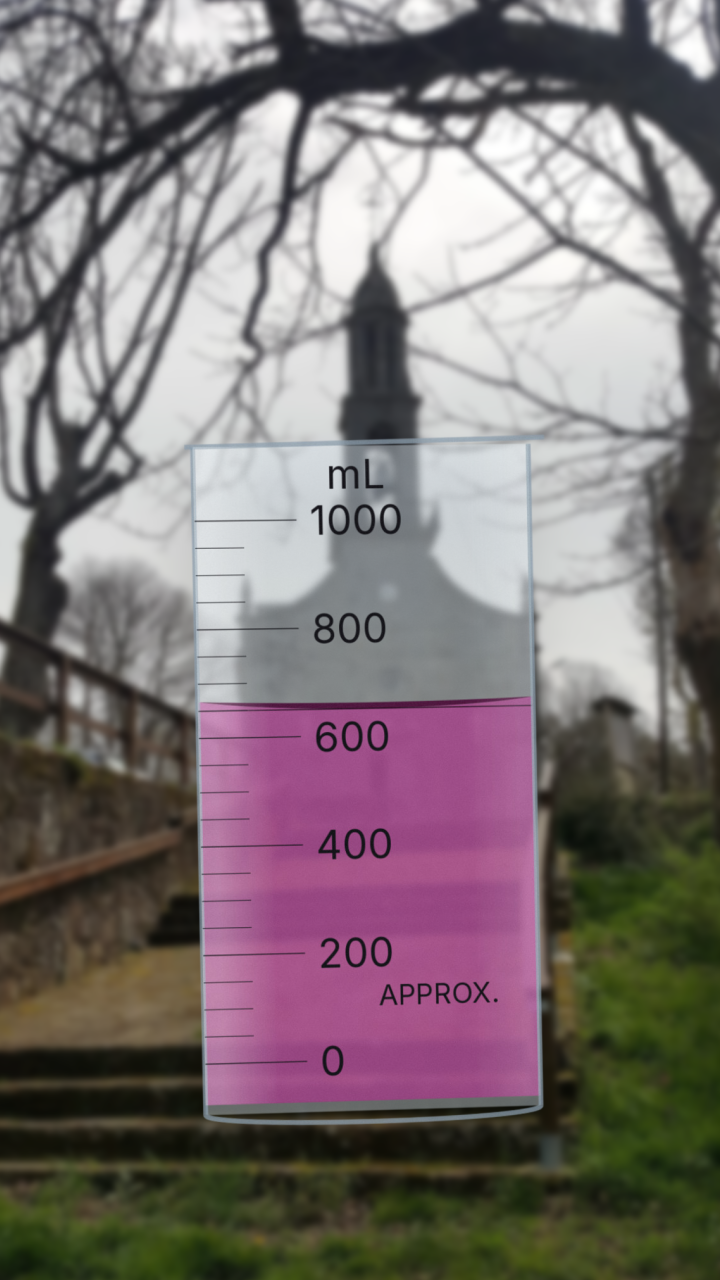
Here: 650 mL
